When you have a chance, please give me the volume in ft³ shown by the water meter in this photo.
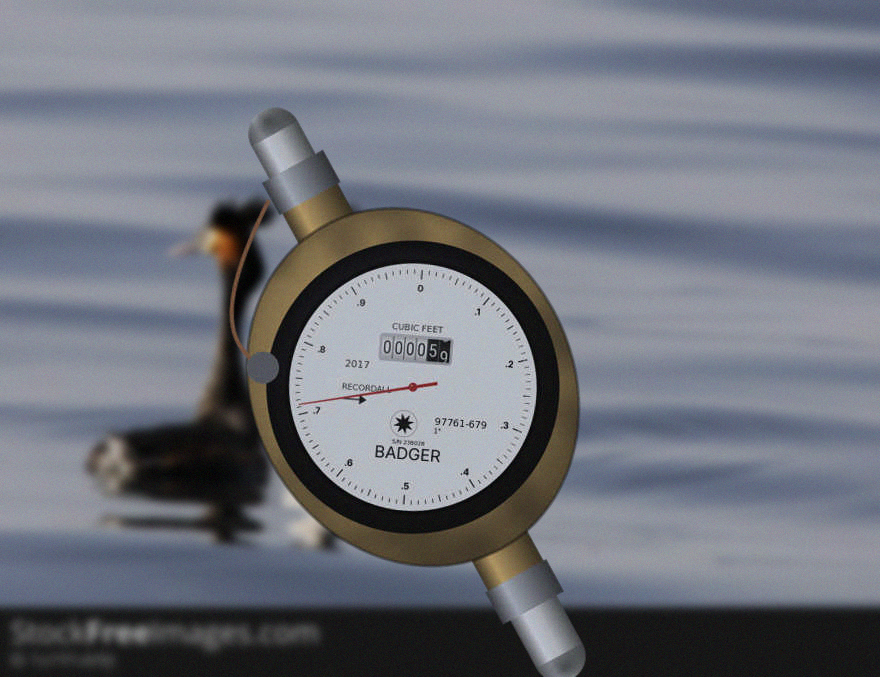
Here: 58.71 ft³
